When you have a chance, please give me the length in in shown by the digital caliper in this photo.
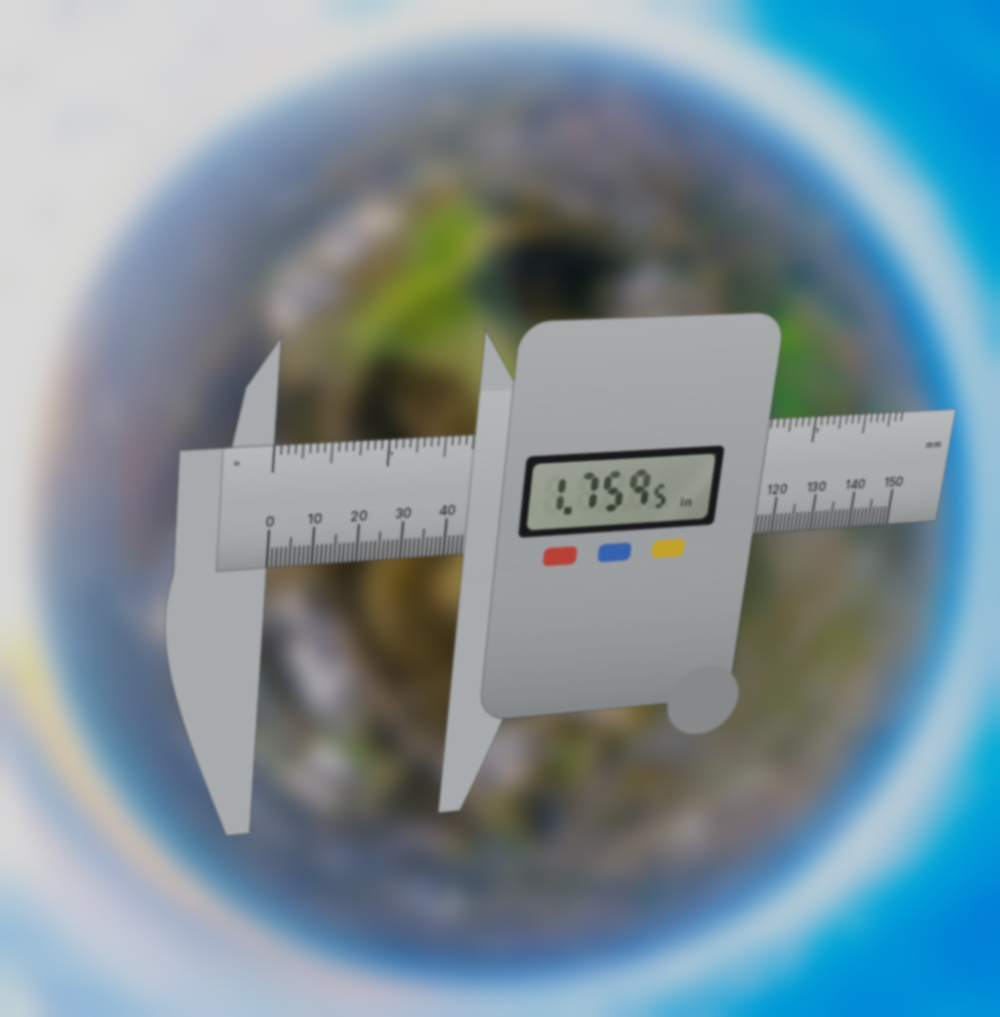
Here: 1.7595 in
